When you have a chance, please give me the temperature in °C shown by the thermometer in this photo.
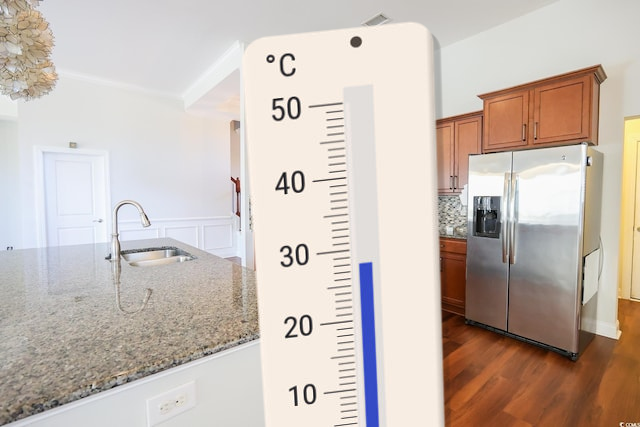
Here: 28 °C
